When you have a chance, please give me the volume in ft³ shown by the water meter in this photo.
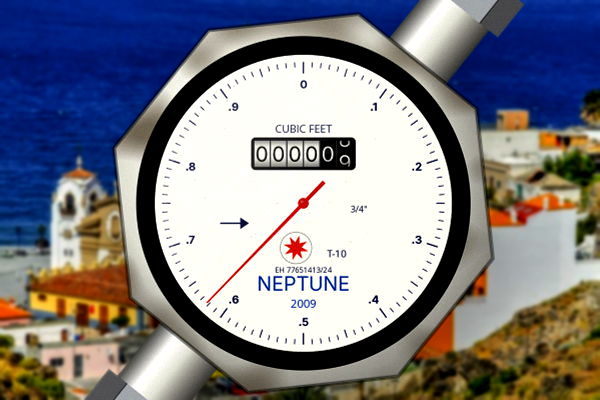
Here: 8.62 ft³
